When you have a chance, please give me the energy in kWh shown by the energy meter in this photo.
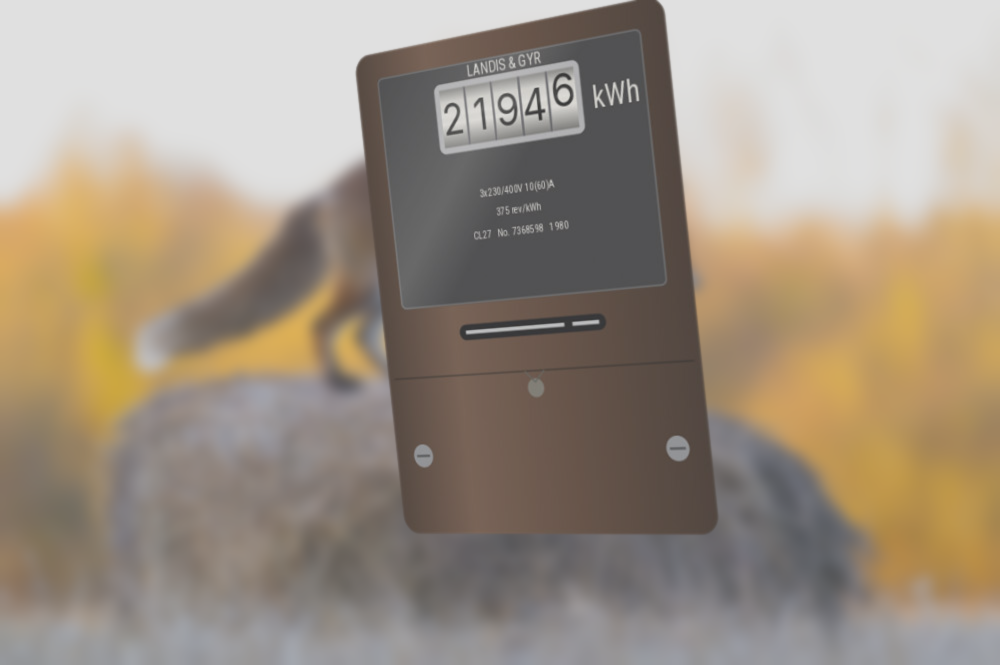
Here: 21946 kWh
